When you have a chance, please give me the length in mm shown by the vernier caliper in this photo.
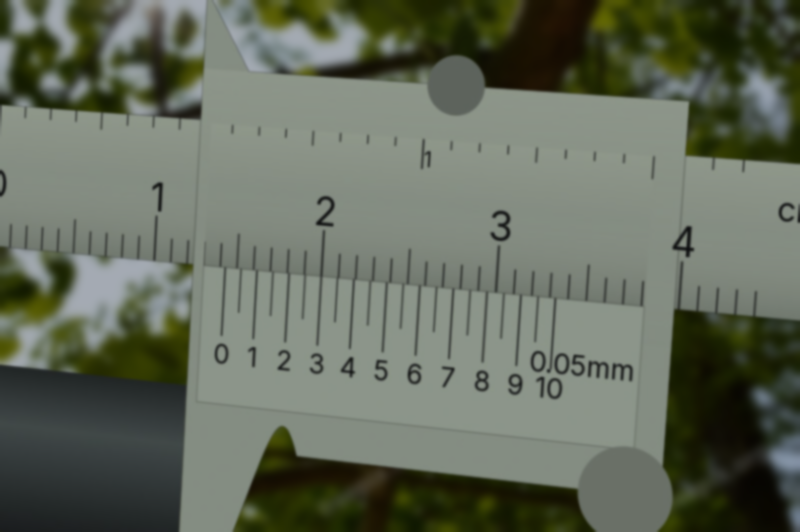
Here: 14.3 mm
